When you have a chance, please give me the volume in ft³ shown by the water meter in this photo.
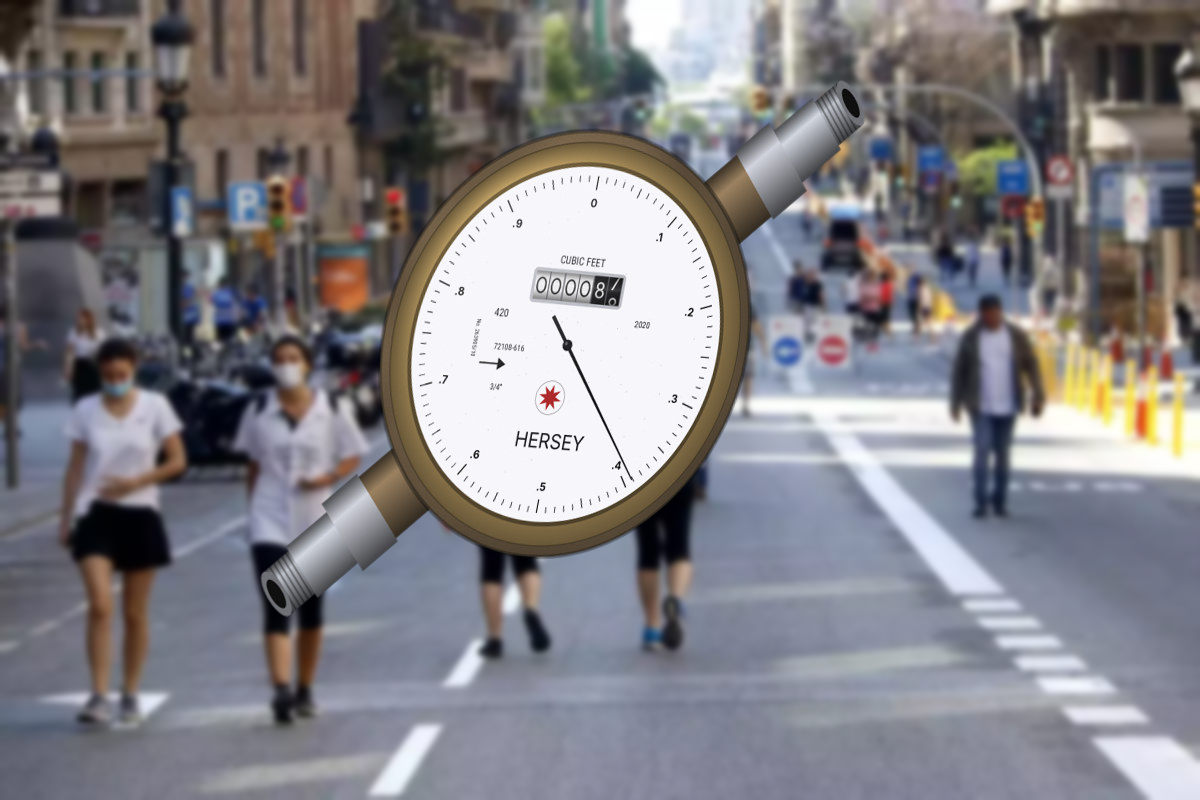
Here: 87.39 ft³
